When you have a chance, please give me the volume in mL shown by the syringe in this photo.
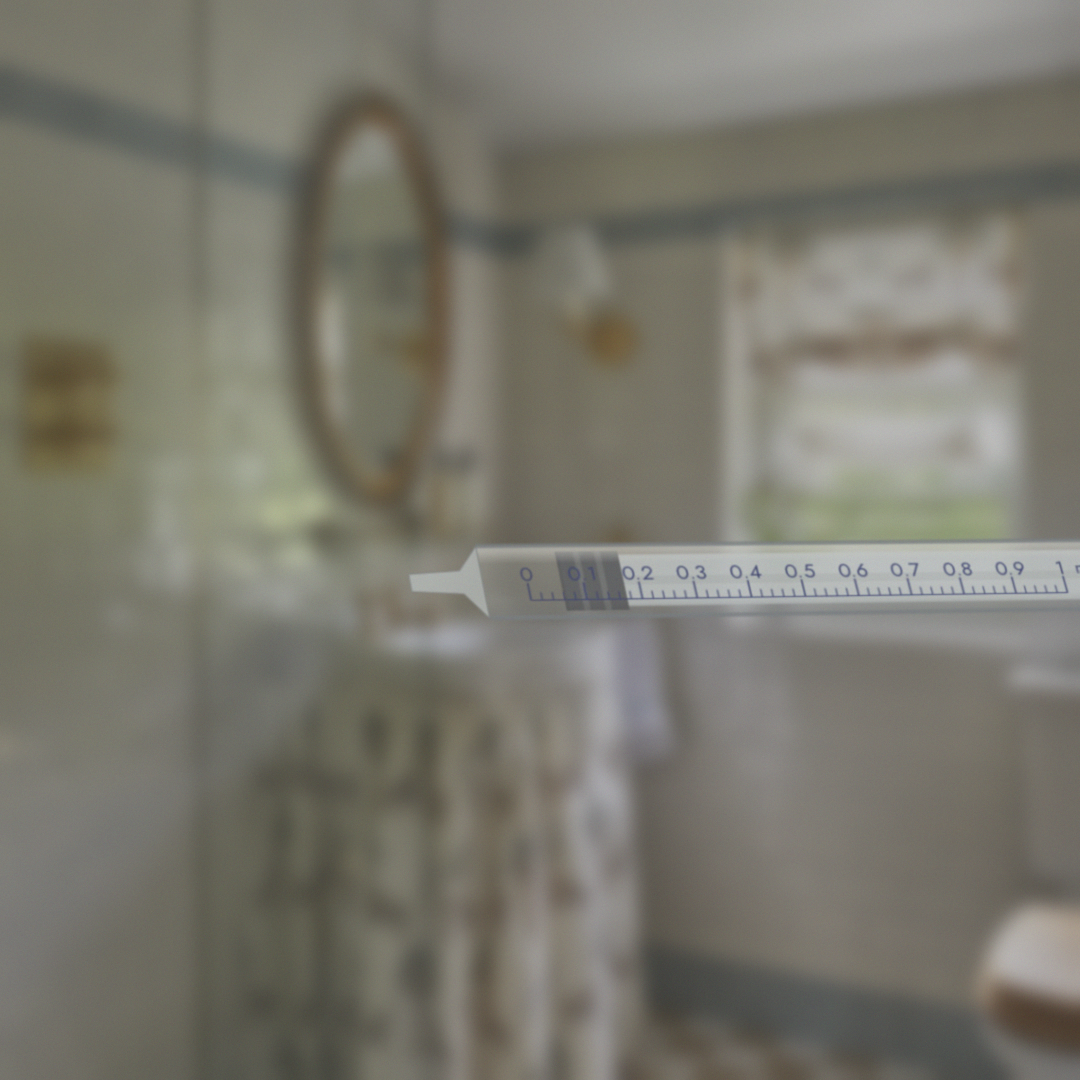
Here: 0.06 mL
